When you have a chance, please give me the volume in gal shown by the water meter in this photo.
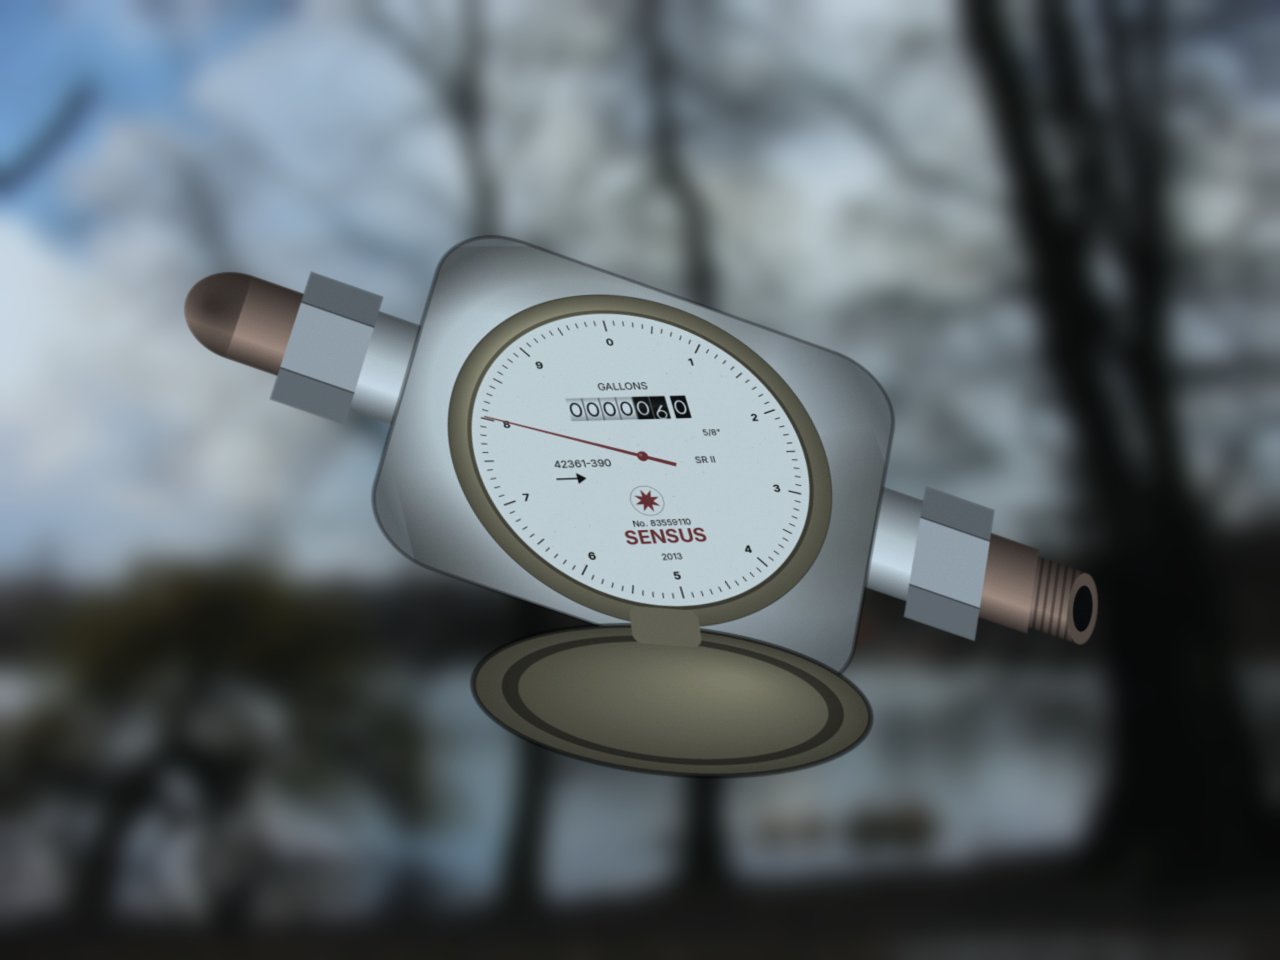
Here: 58.0 gal
